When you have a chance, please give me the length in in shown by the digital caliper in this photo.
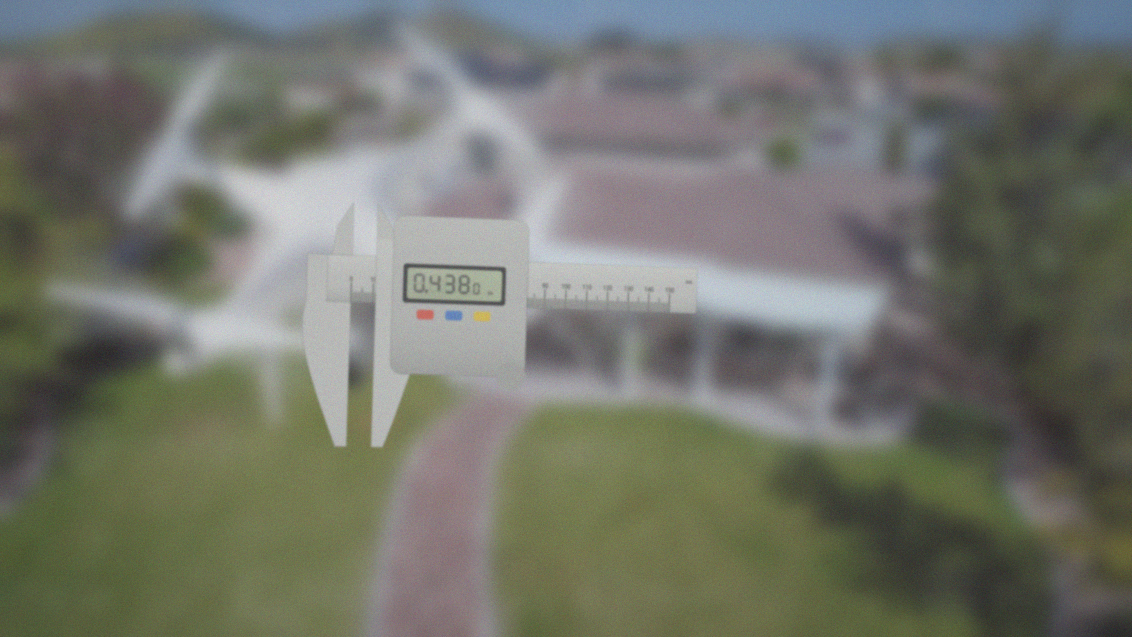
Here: 0.4380 in
